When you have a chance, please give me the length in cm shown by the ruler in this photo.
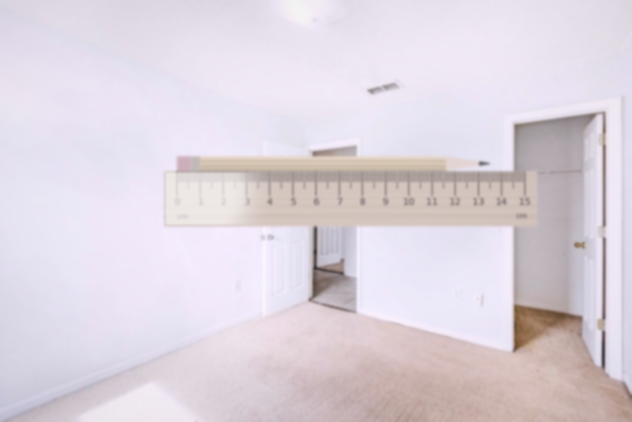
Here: 13.5 cm
